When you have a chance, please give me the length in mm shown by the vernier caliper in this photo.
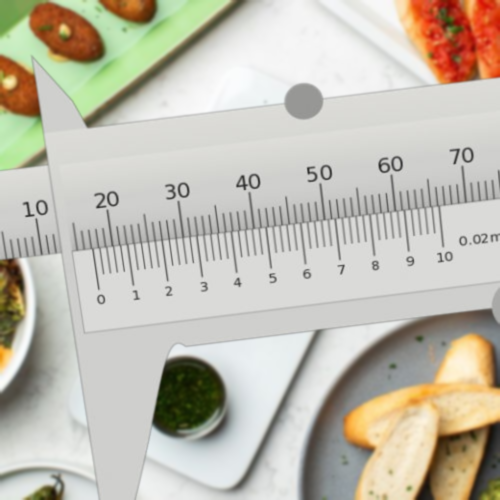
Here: 17.2 mm
